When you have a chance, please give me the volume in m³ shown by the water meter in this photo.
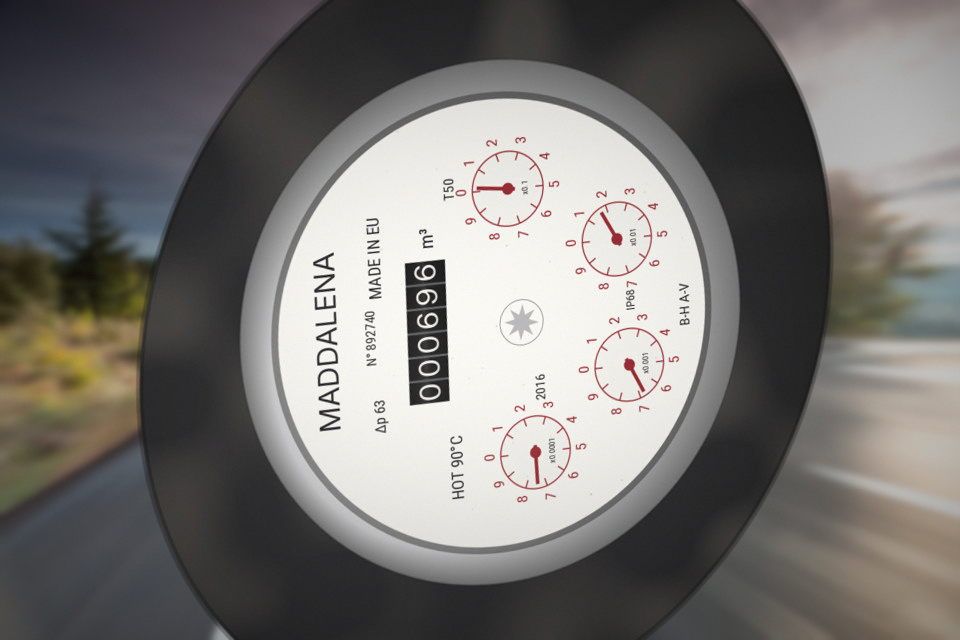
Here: 696.0167 m³
